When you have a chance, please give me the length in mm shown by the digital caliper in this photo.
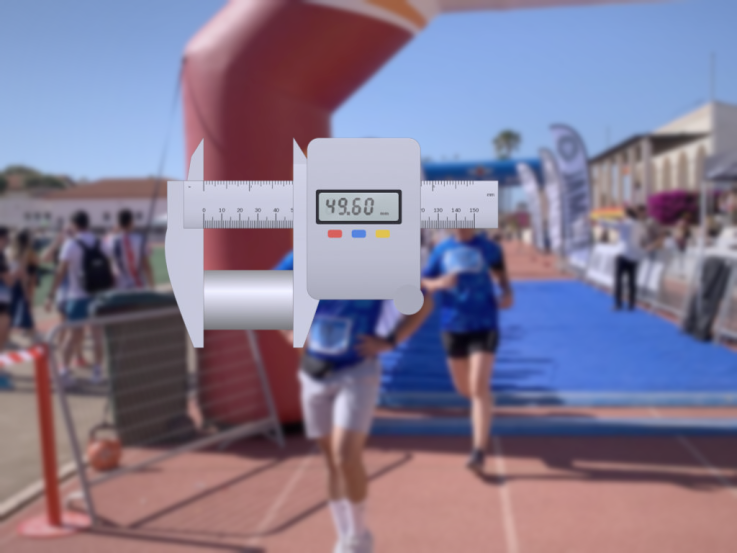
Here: 49.60 mm
